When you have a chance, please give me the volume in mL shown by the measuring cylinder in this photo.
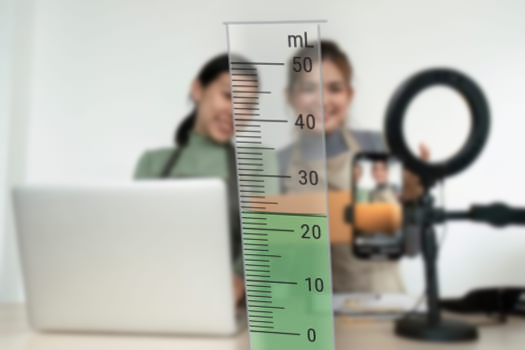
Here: 23 mL
